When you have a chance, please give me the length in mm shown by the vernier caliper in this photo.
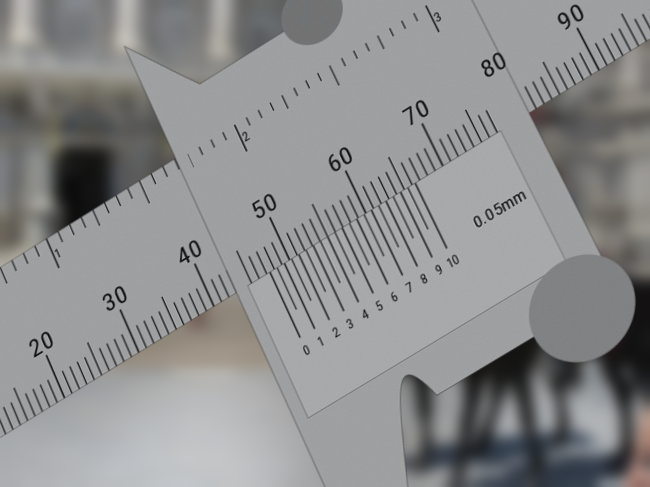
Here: 47.4 mm
